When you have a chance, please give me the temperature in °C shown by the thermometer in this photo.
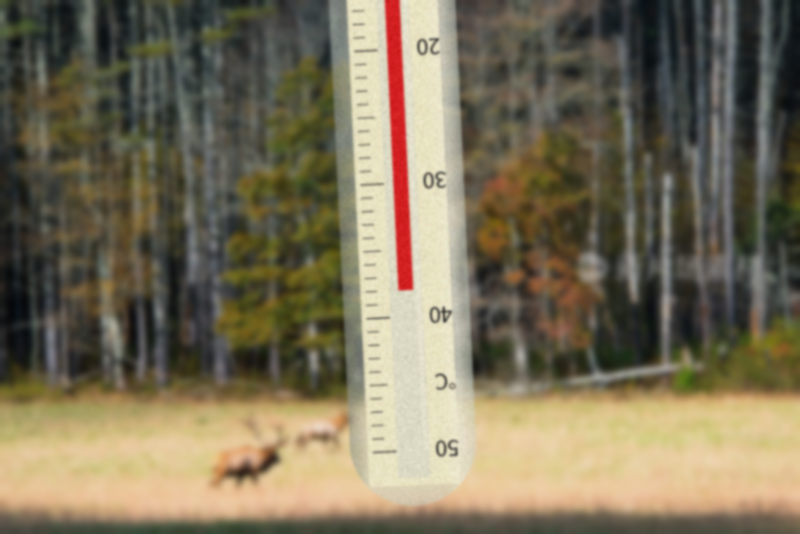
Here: 38 °C
